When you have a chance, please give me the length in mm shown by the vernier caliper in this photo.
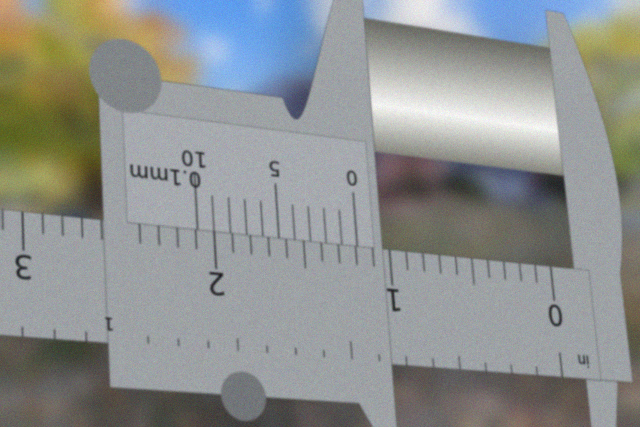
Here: 11.9 mm
